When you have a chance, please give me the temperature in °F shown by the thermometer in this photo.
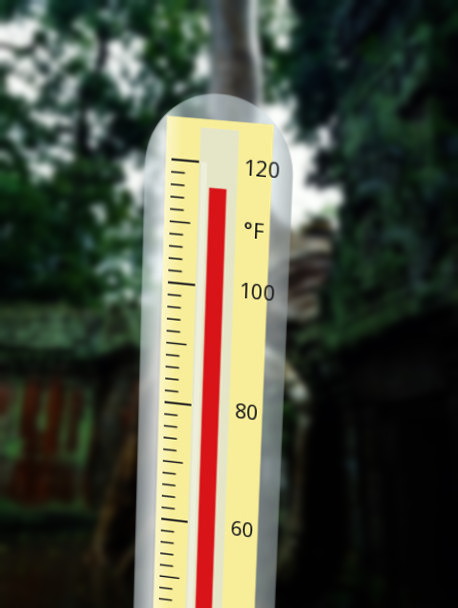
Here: 116 °F
